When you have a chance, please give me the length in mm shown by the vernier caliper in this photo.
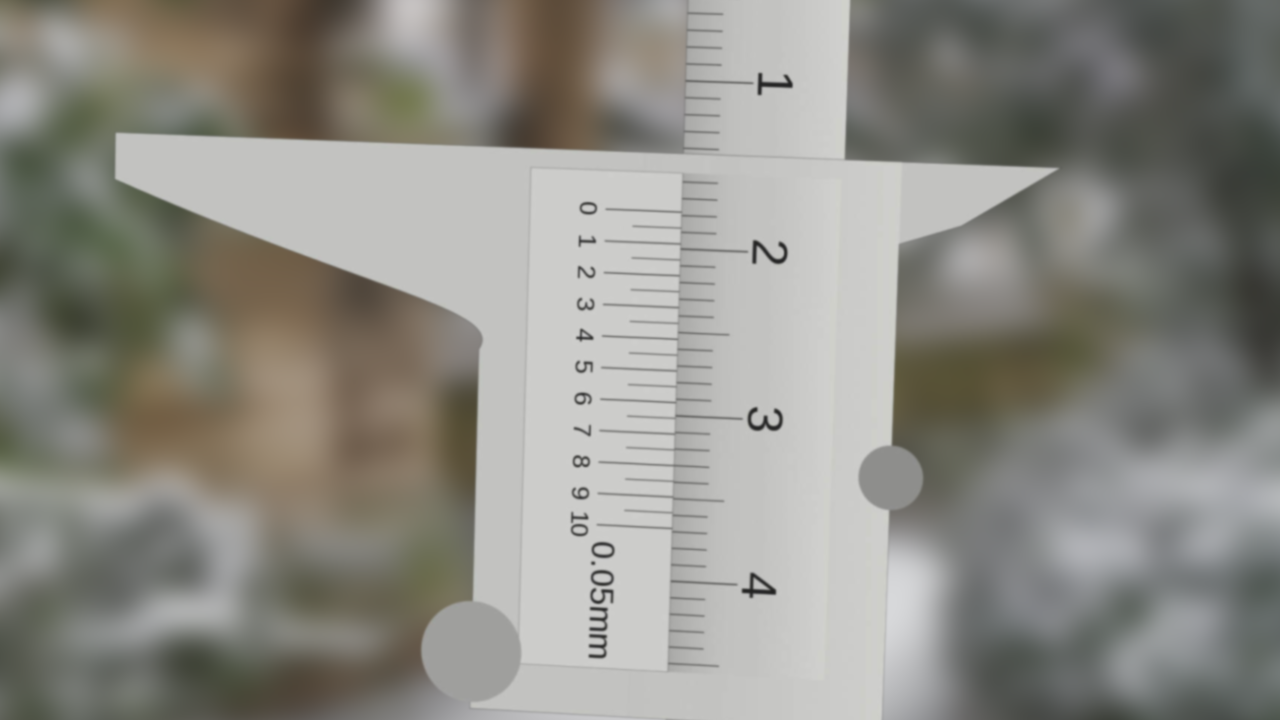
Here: 17.8 mm
